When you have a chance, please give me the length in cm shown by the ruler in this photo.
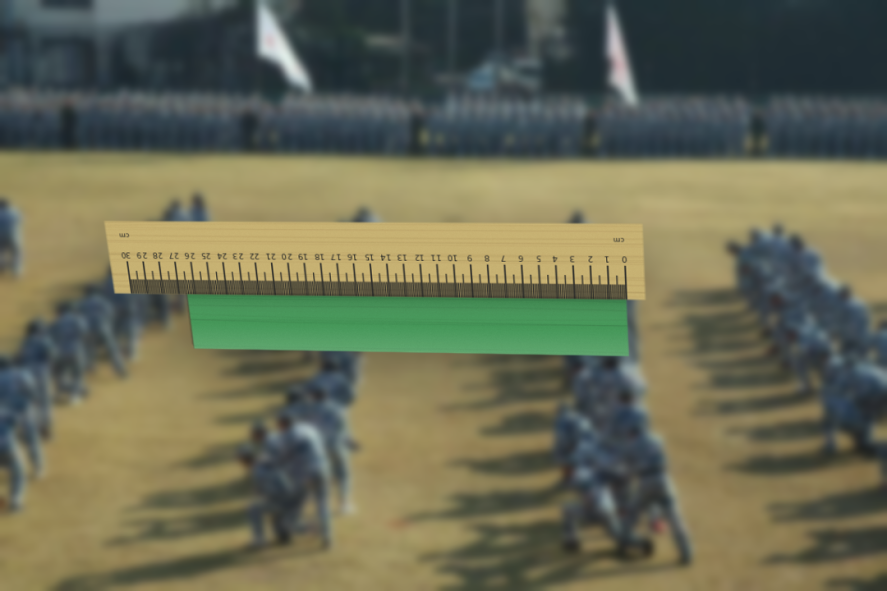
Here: 26.5 cm
